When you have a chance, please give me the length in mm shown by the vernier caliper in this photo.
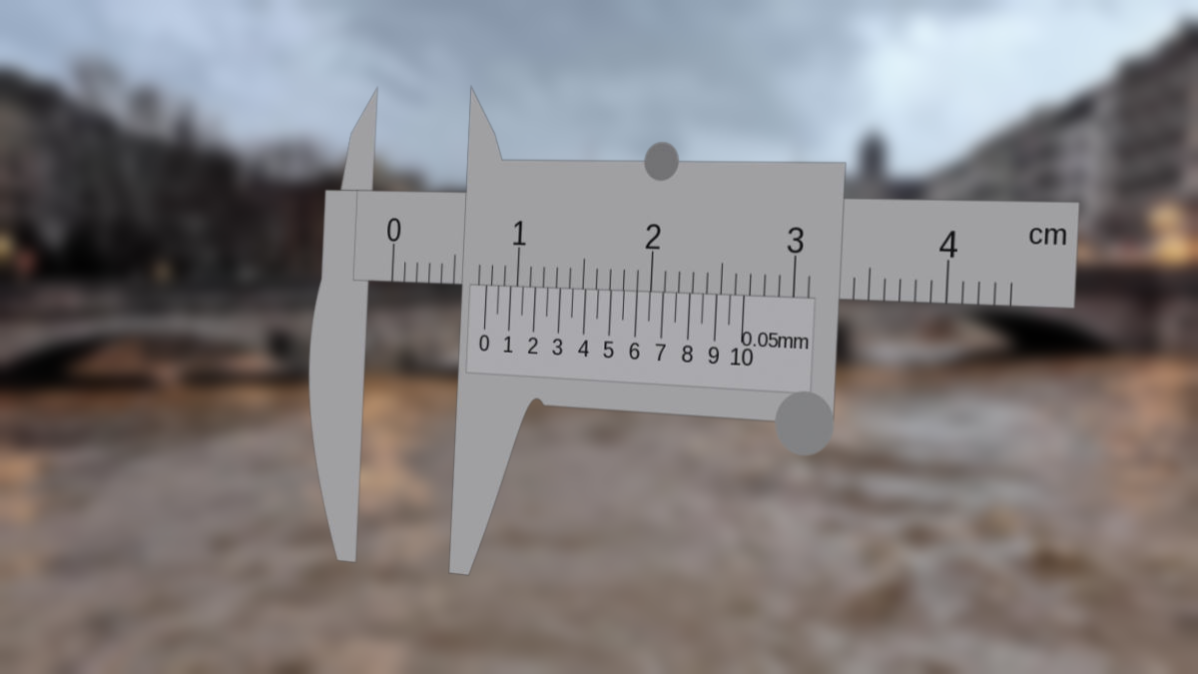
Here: 7.6 mm
